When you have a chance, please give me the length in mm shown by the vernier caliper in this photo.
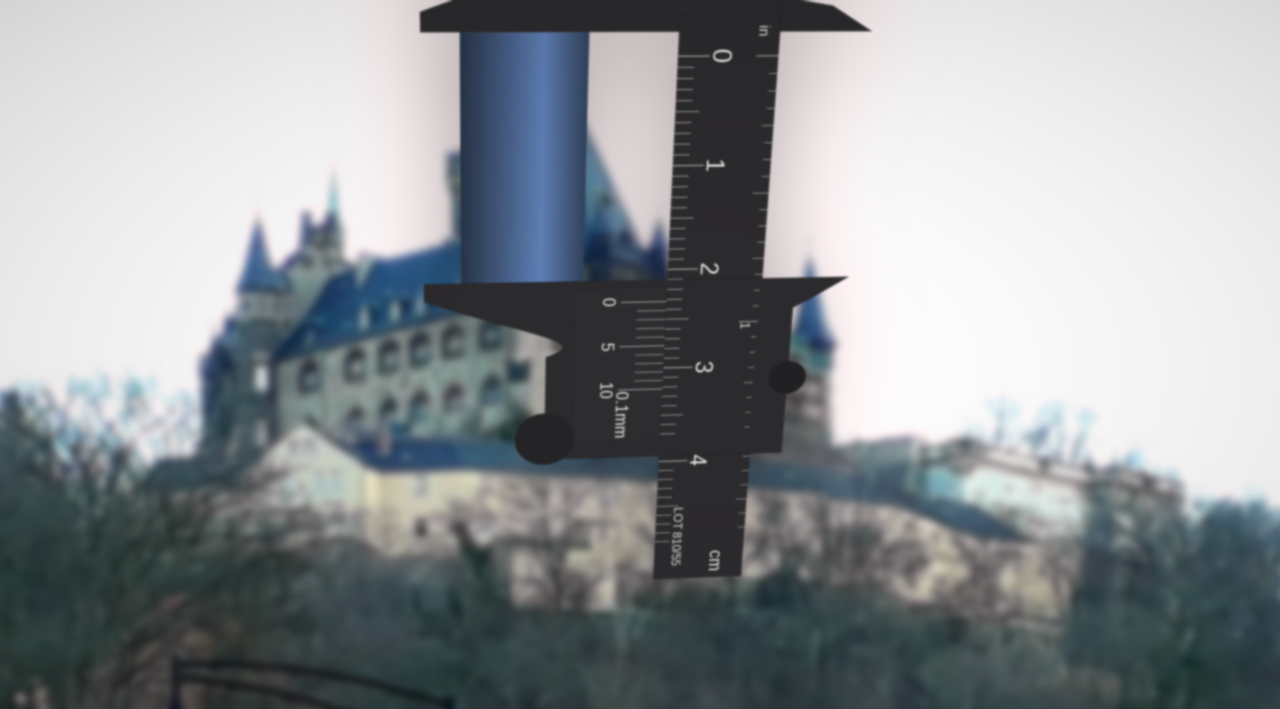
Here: 23.2 mm
